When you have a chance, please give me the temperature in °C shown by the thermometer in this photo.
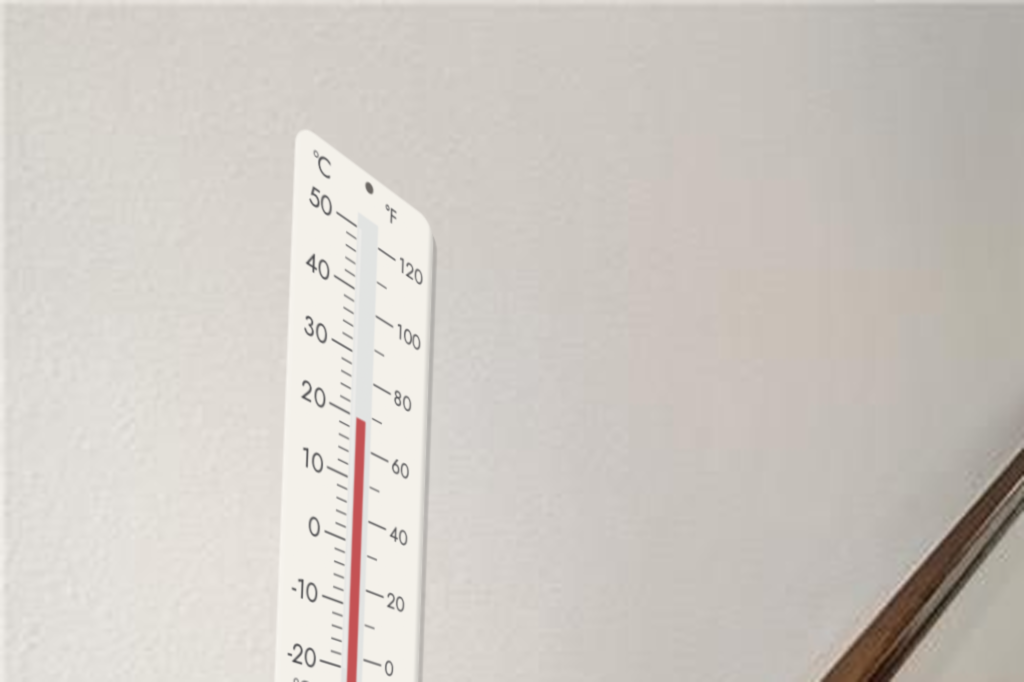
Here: 20 °C
